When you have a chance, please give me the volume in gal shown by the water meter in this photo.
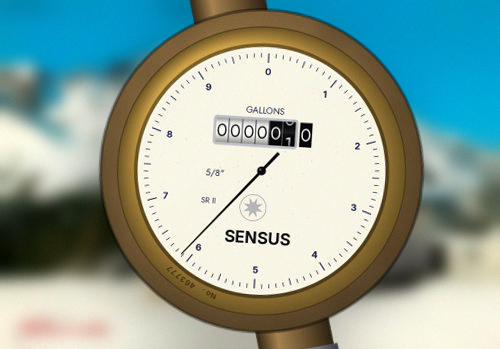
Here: 6.1 gal
